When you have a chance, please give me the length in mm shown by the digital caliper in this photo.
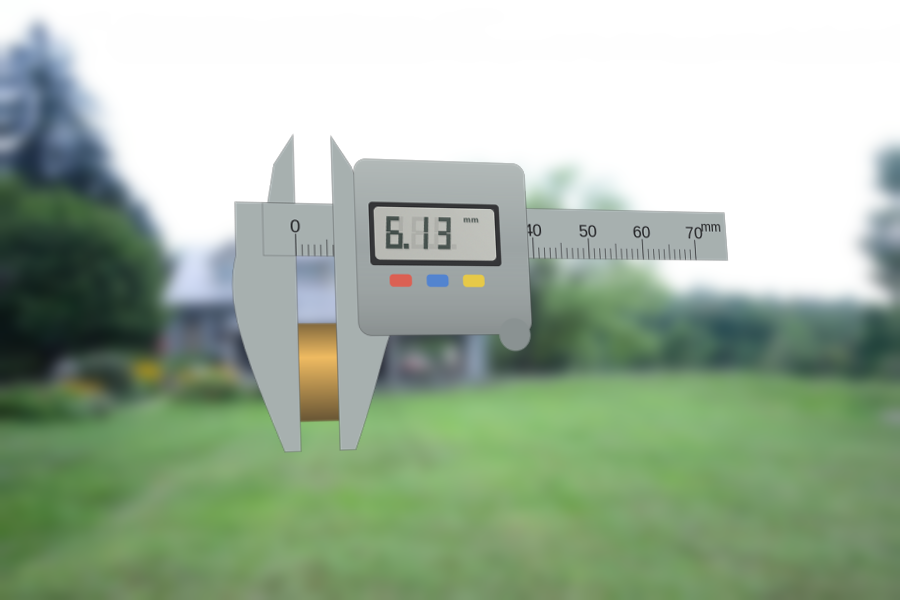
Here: 6.13 mm
